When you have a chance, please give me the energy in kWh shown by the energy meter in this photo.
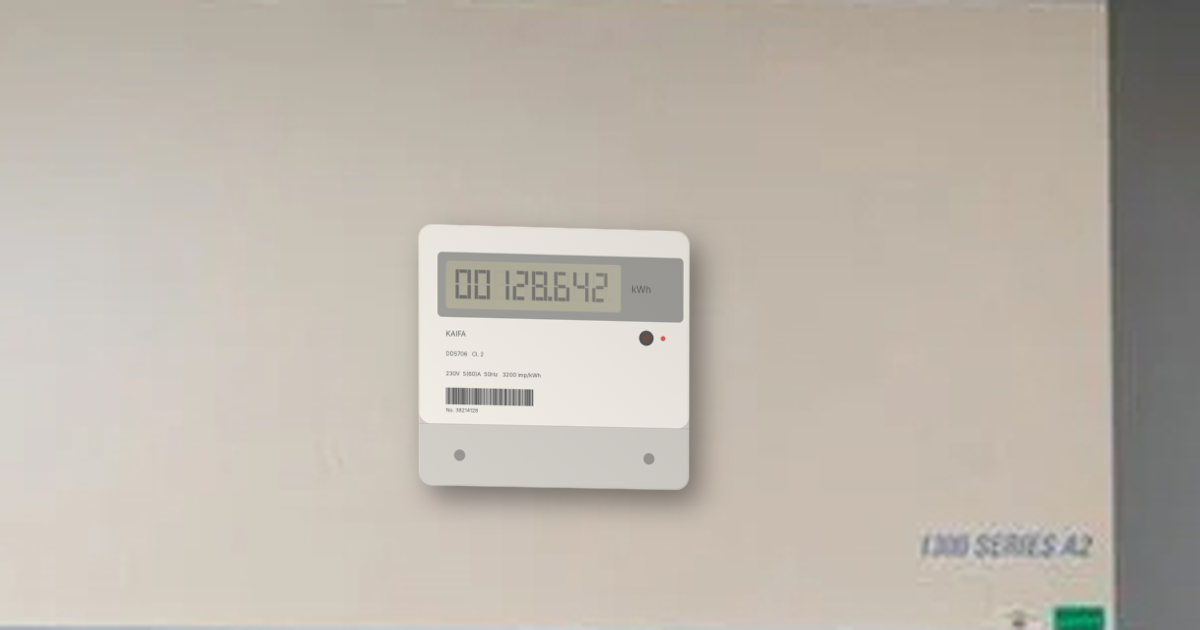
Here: 128.642 kWh
